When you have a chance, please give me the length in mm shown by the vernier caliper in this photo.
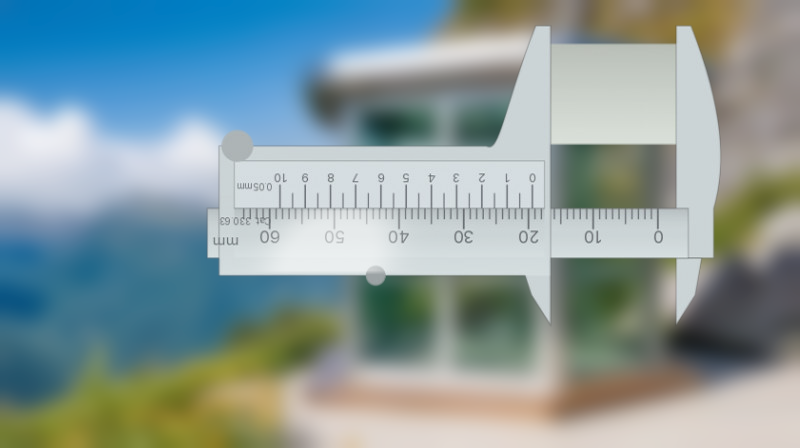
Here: 19.4 mm
